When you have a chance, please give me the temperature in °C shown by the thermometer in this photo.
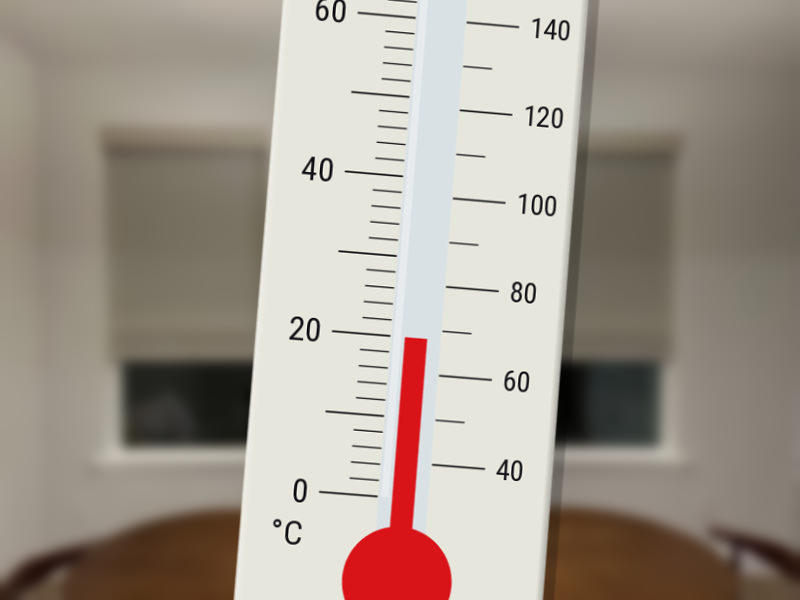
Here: 20 °C
